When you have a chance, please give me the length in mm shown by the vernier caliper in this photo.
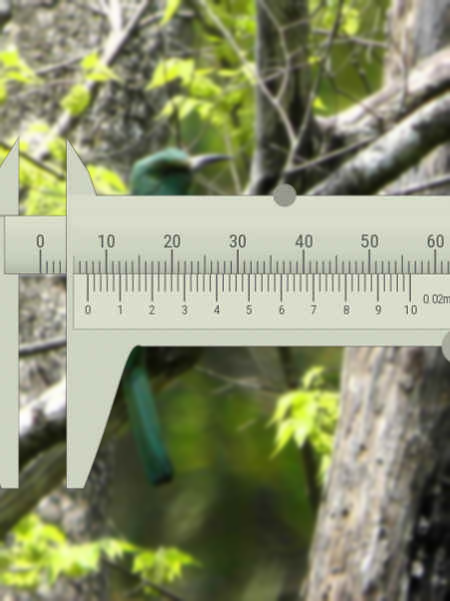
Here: 7.2 mm
